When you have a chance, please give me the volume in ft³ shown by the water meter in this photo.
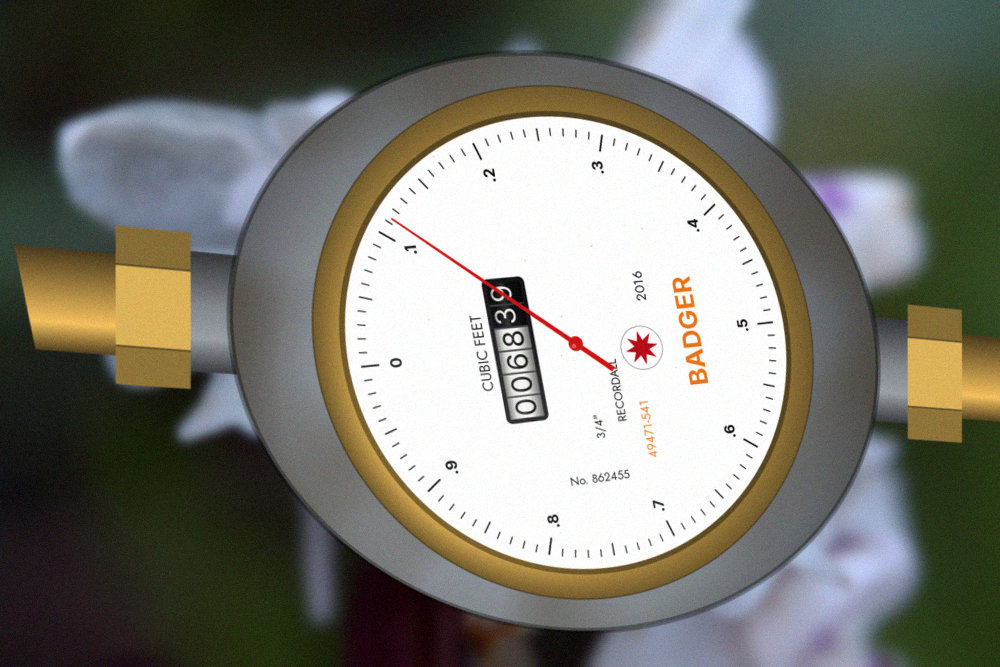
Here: 6839.11 ft³
